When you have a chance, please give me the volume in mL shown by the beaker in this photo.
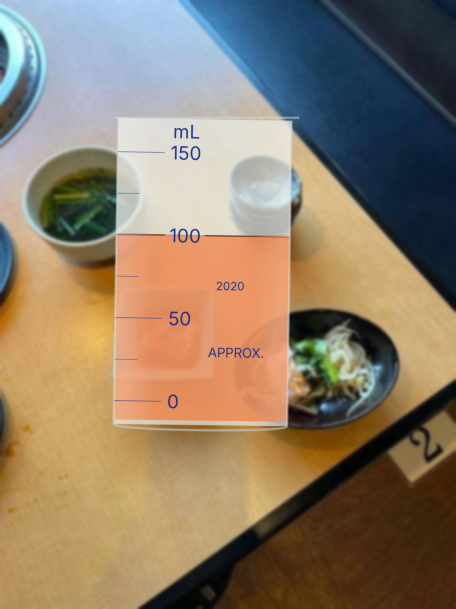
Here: 100 mL
